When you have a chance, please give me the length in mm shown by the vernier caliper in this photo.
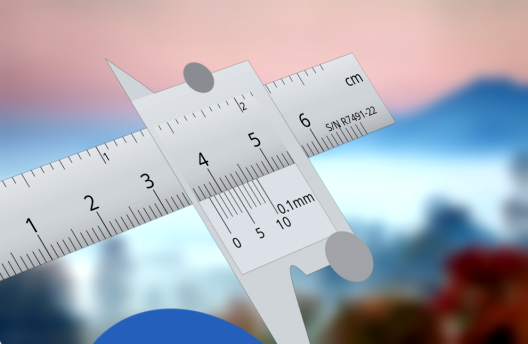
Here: 37.6 mm
